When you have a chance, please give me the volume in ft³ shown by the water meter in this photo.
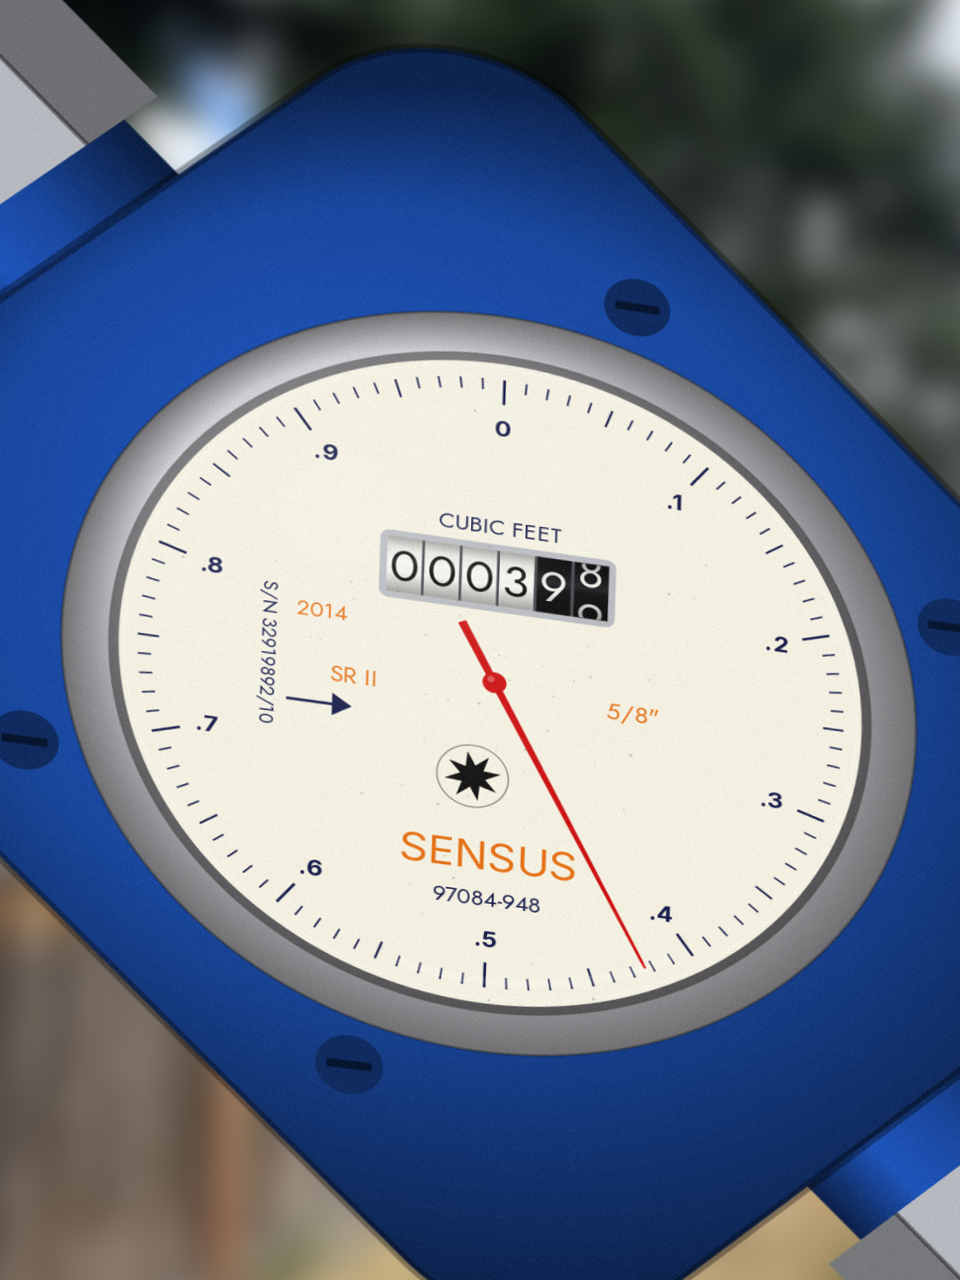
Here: 398.42 ft³
